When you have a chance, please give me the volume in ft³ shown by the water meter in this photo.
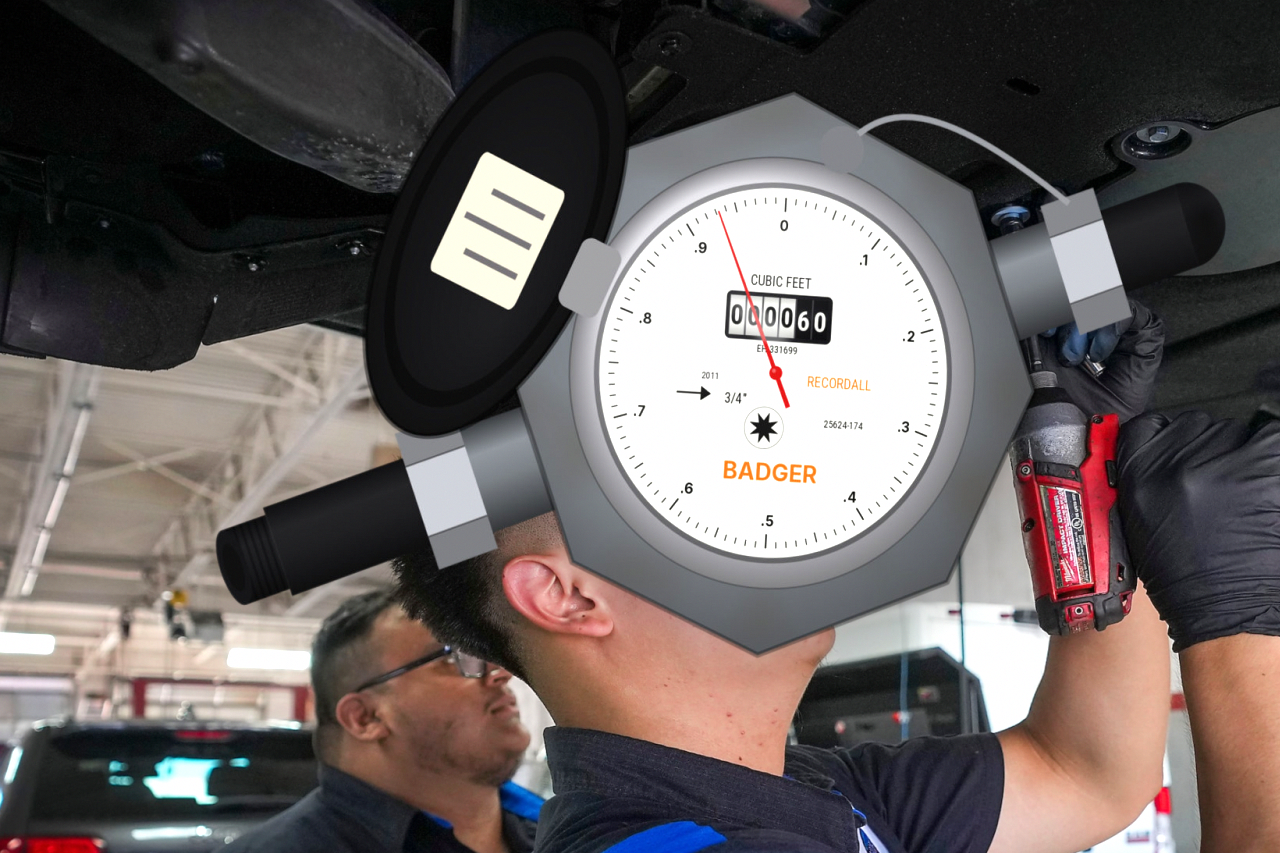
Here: 59.93 ft³
